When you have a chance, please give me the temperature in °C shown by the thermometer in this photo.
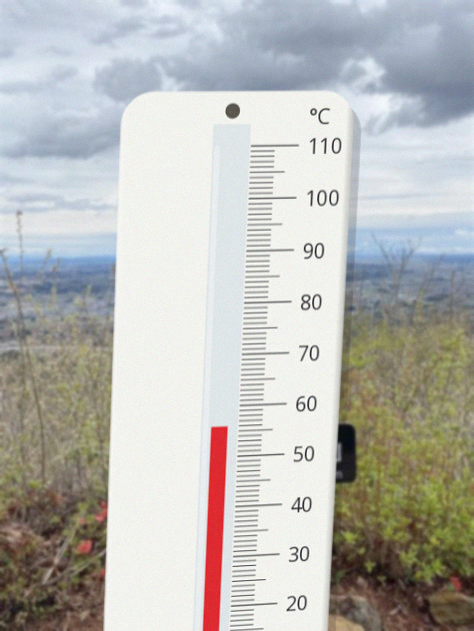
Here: 56 °C
